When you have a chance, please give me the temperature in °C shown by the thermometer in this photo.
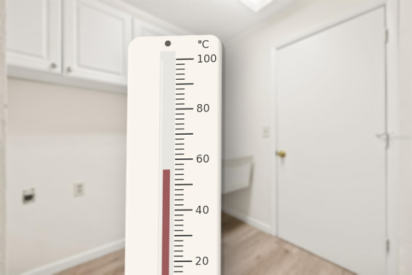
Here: 56 °C
